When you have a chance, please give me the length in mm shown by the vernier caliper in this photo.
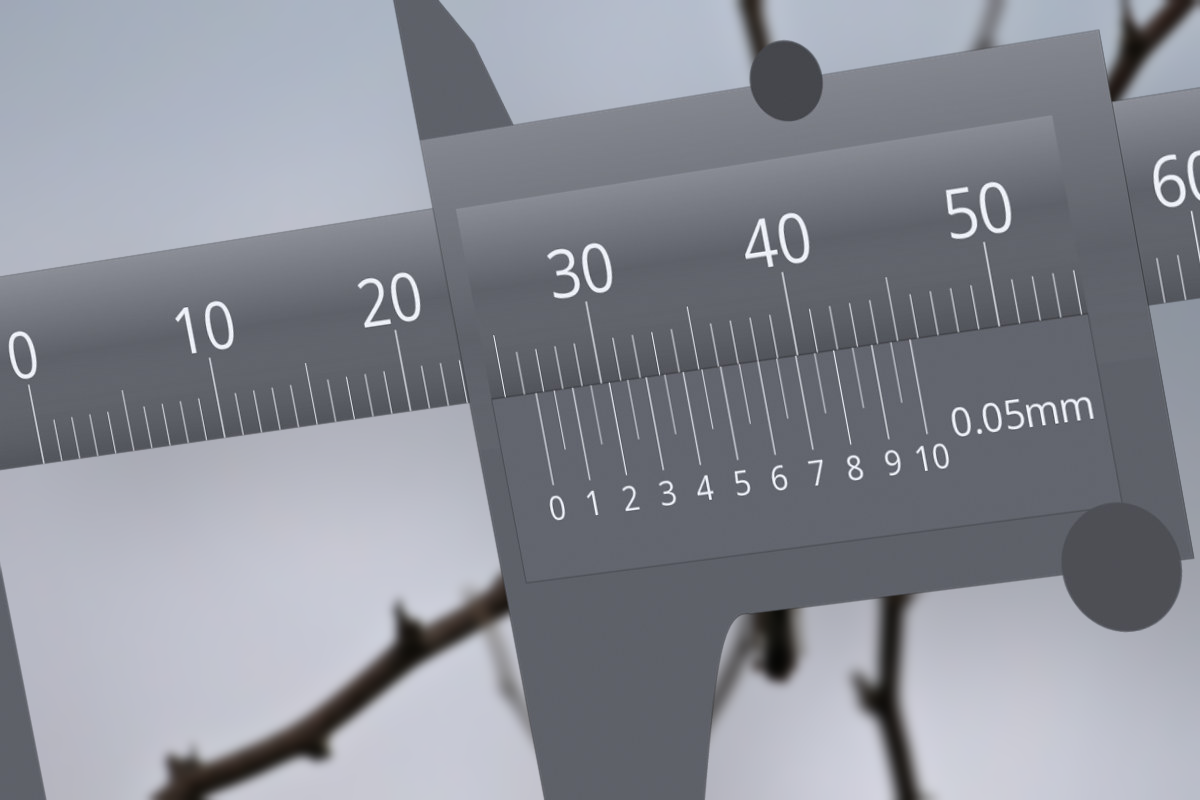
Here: 26.6 mm
